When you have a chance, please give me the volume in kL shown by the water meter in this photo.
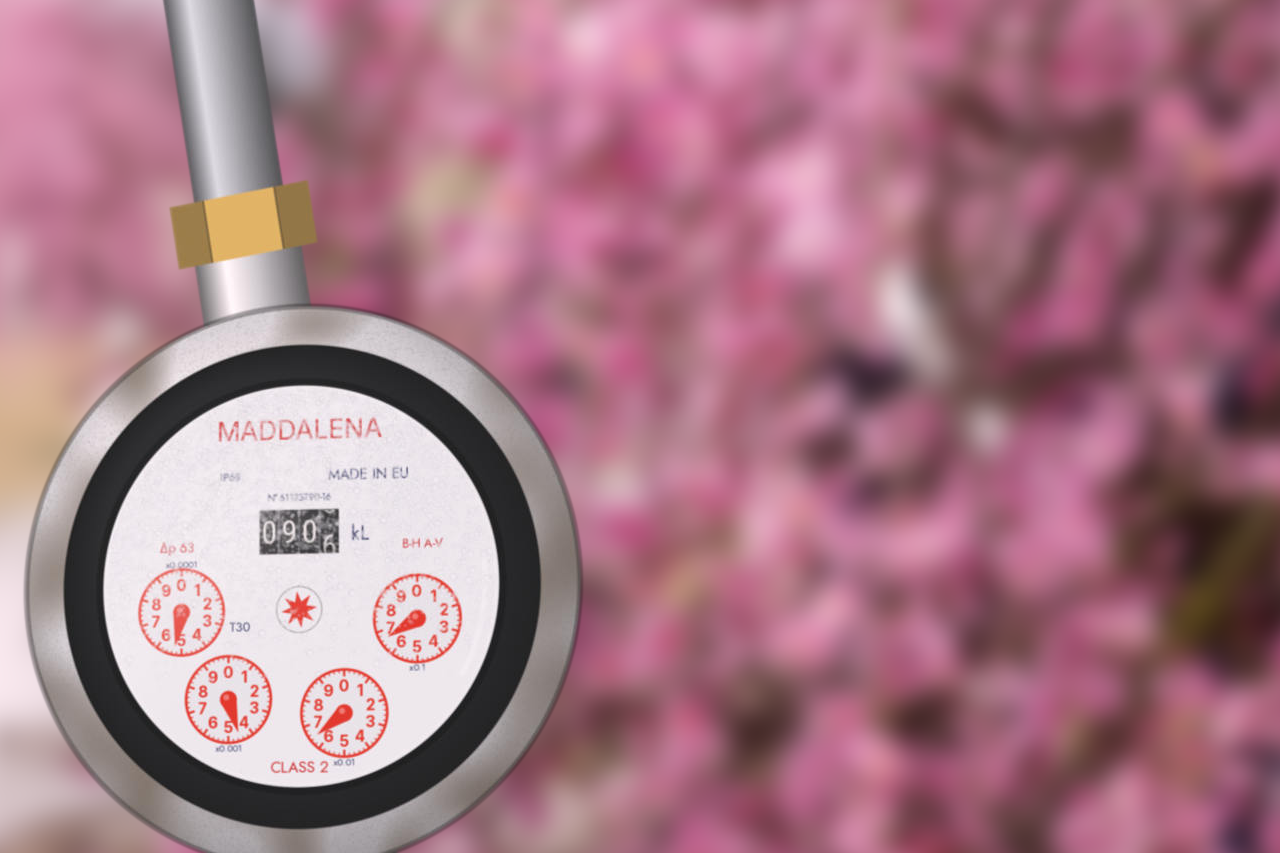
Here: 905.6645 kL
